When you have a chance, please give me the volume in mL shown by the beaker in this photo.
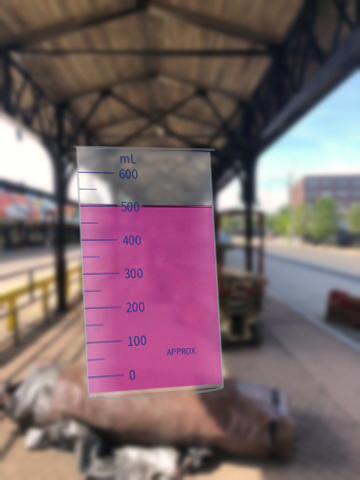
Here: 500 mL
